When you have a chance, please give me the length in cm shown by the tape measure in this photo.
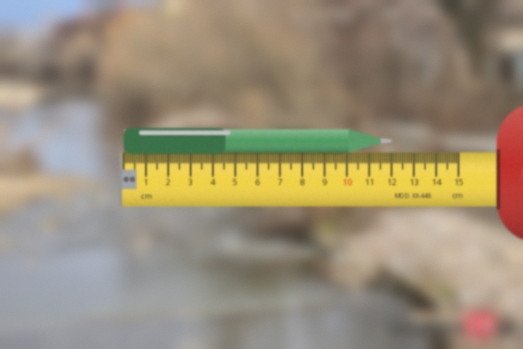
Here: 12 cm
